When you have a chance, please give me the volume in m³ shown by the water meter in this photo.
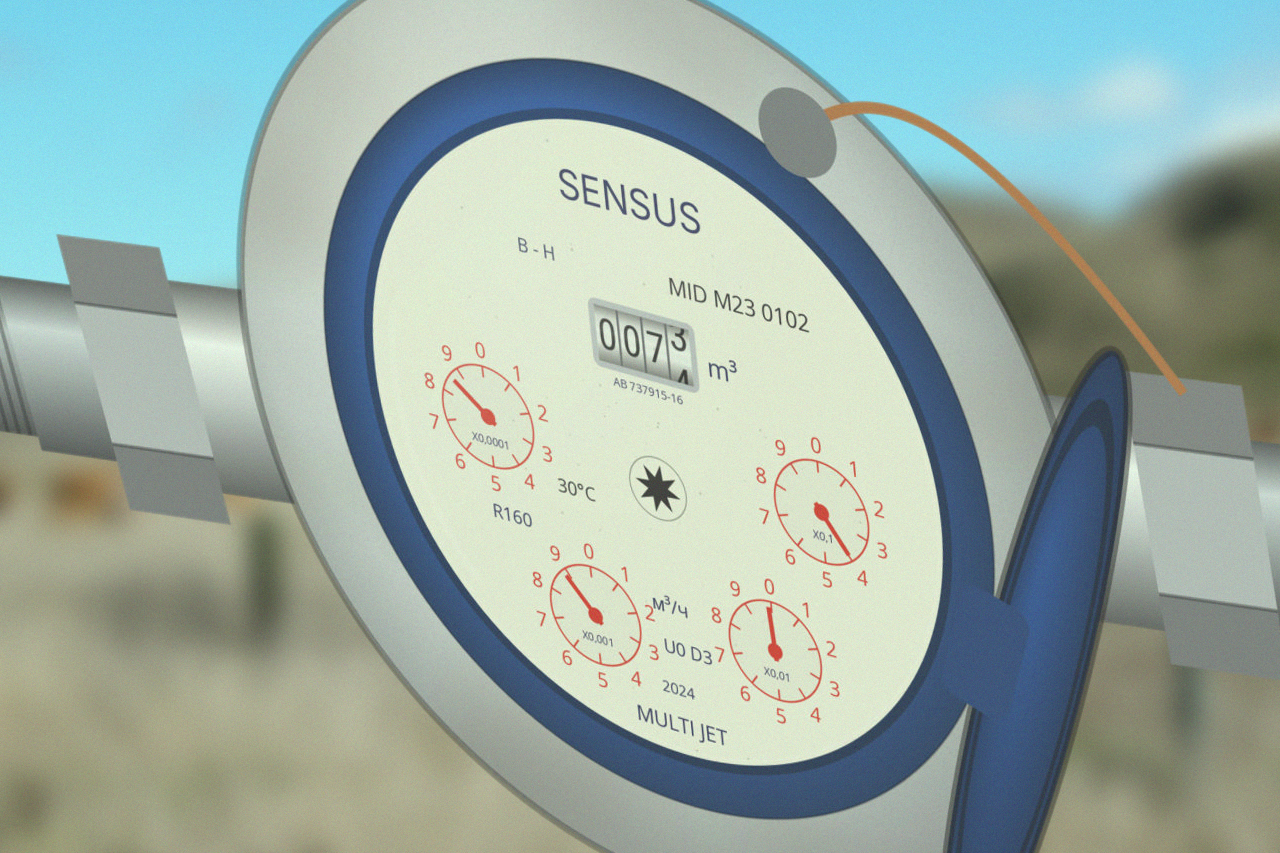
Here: 73.3988 m³
